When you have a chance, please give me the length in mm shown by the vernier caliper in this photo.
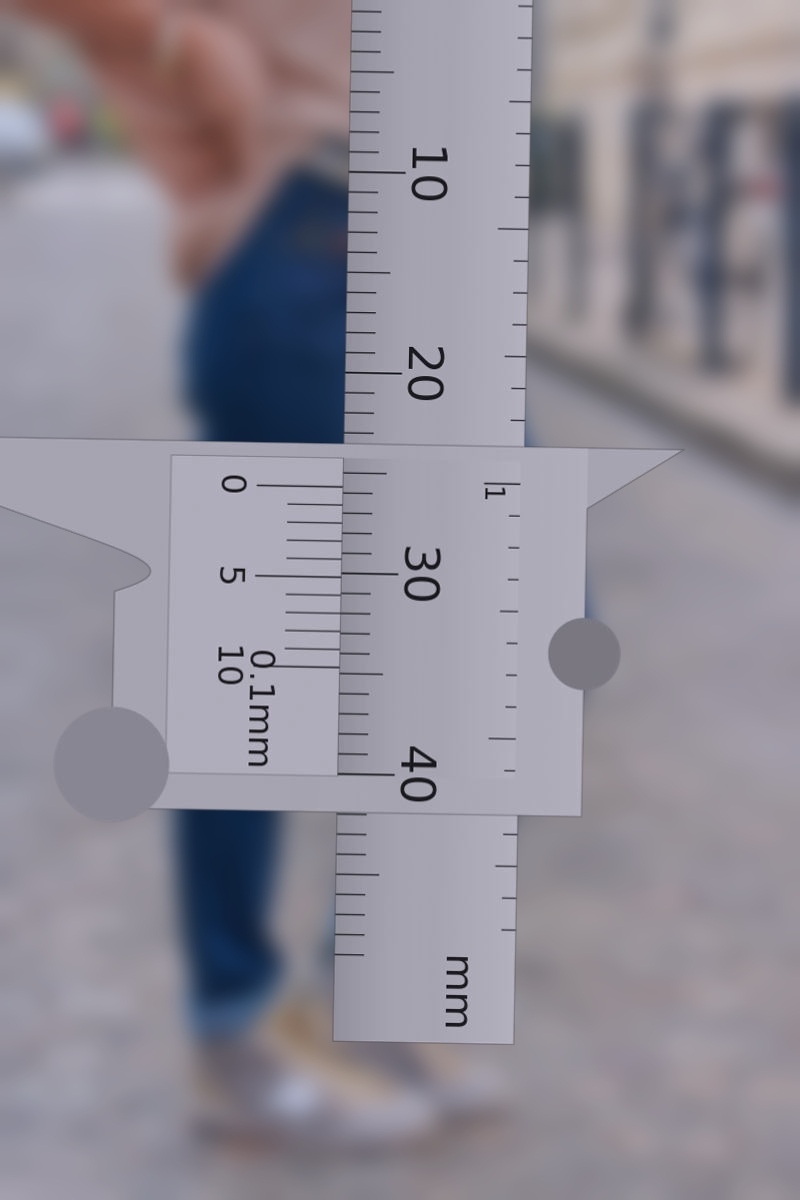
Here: 25.7 mm
